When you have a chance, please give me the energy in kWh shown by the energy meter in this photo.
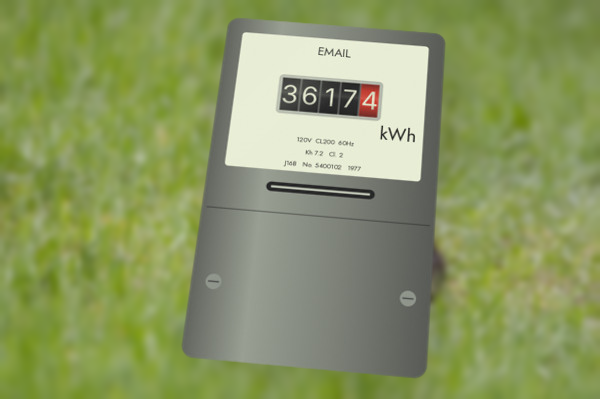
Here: 3617.4 kWh
